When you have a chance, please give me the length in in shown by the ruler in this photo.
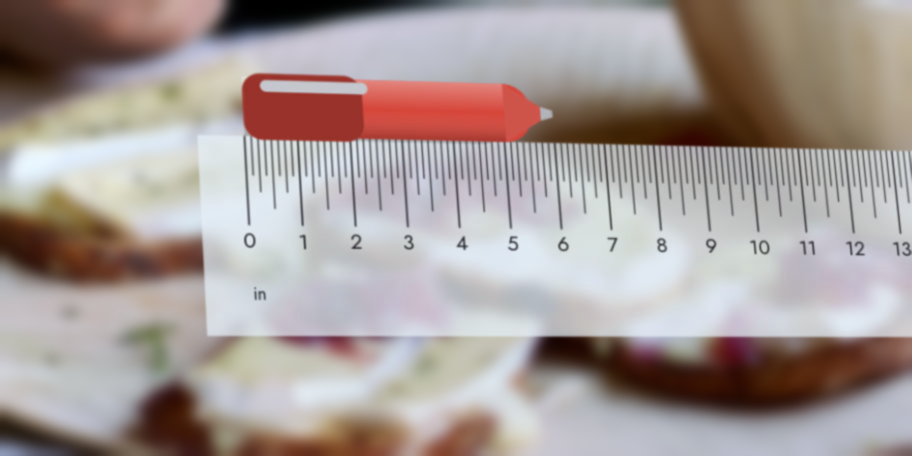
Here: 6 in
